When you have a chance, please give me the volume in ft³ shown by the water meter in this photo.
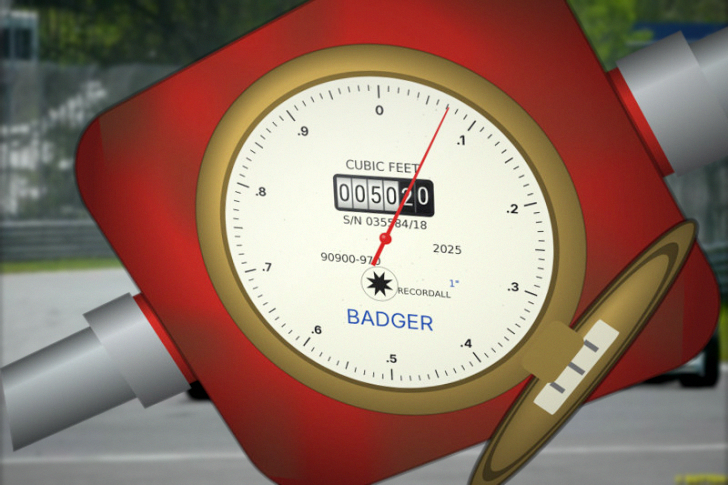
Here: 5020.07 ft³
